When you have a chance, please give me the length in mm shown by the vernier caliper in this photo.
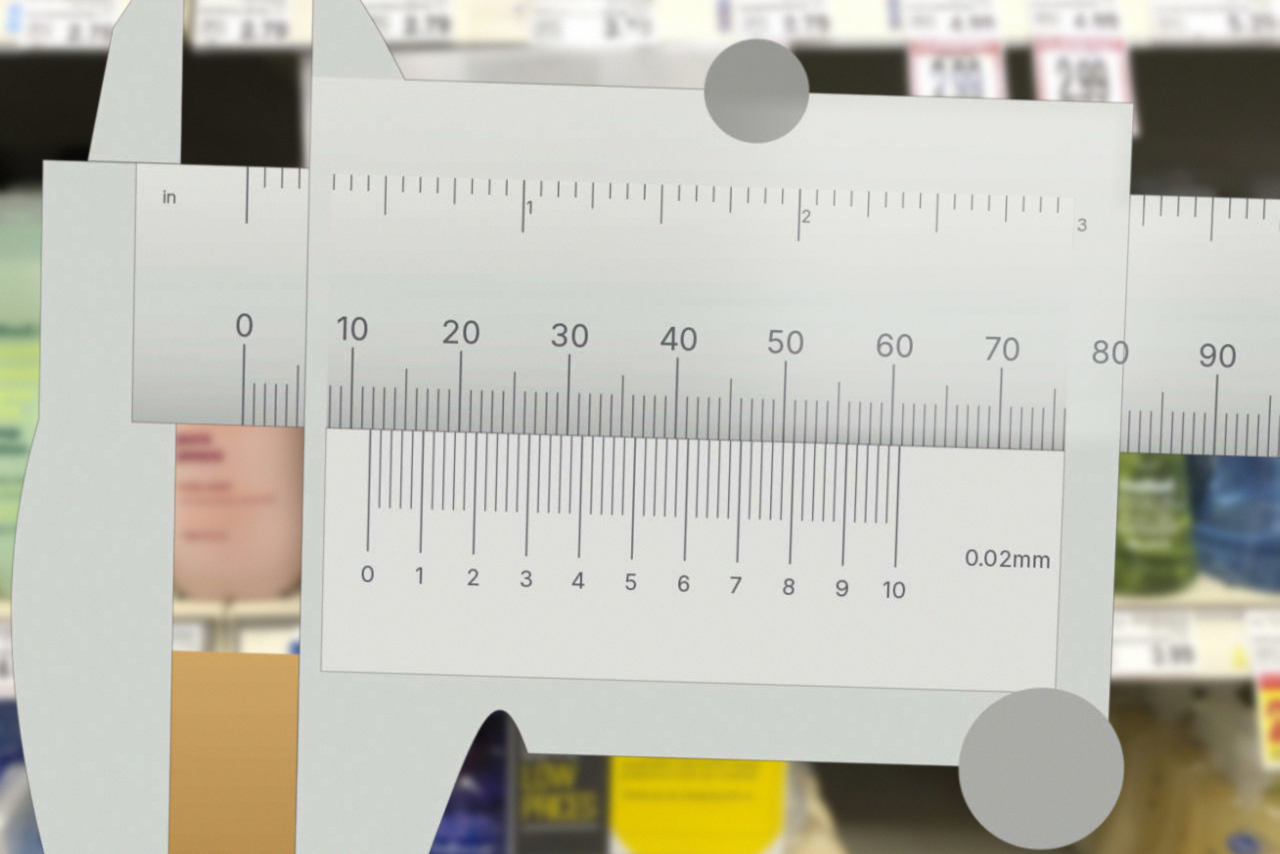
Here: 11.8 mm
